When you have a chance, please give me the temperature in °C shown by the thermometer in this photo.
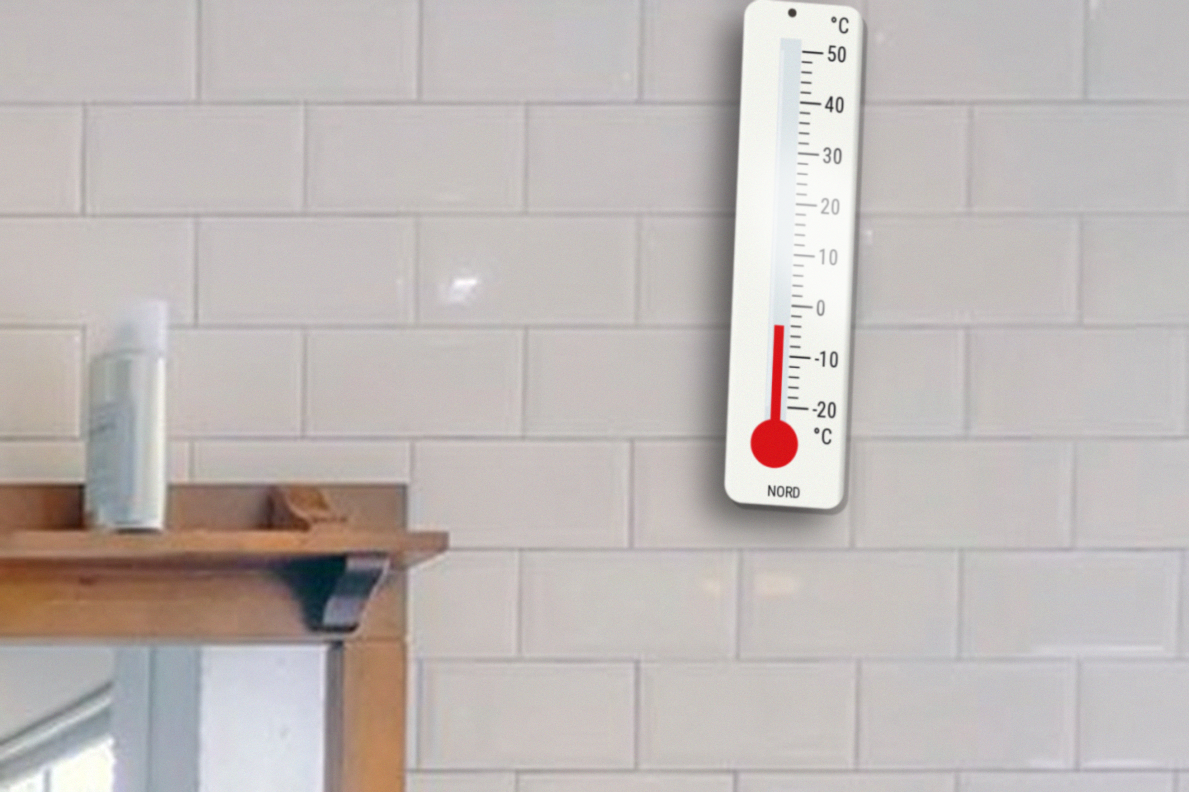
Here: -4 °C
